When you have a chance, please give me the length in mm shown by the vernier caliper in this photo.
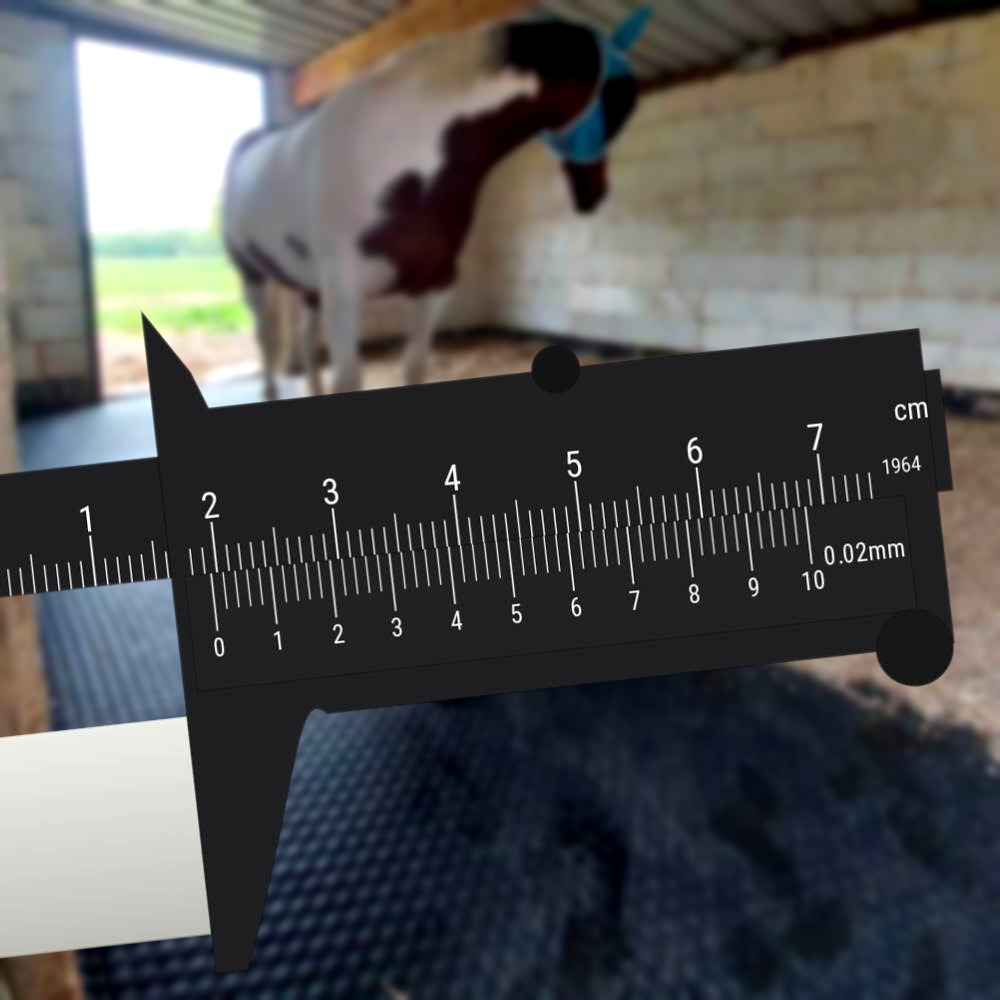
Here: 19.5 mm
